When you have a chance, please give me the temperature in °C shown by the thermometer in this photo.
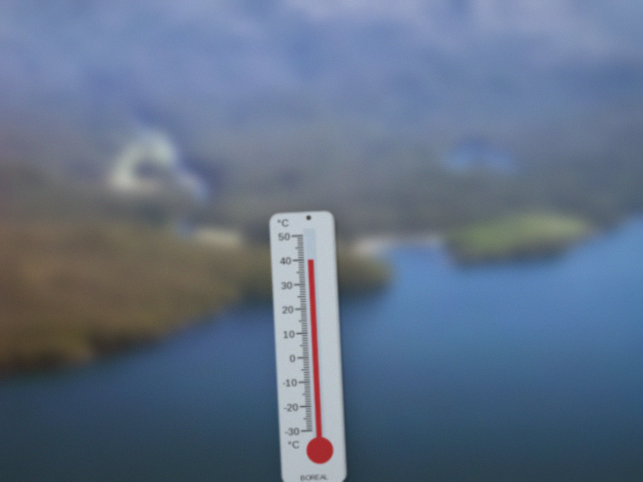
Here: 40 °C
